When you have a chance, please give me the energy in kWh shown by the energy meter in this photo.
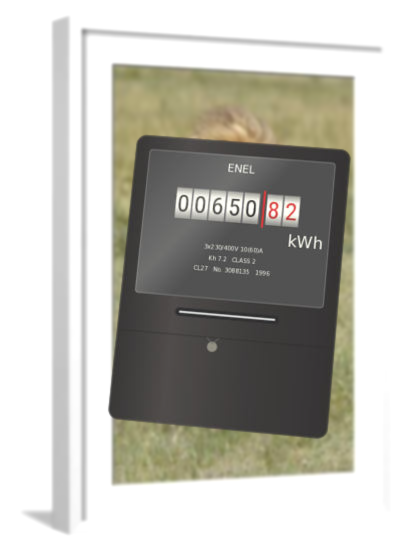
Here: 650.82 kWh
